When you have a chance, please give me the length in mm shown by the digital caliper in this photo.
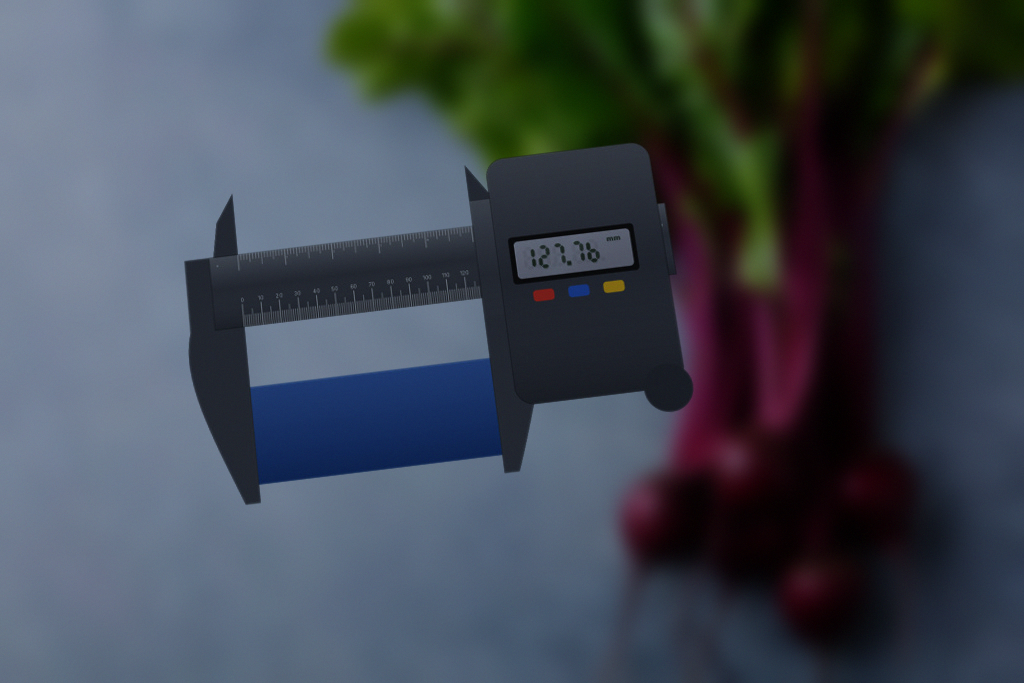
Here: 127.76 mm
